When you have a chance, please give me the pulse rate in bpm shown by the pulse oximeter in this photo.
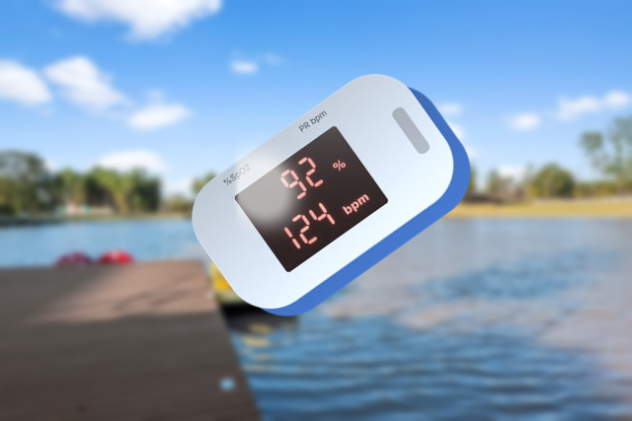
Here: 124 bpm
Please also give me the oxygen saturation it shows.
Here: 92 %
